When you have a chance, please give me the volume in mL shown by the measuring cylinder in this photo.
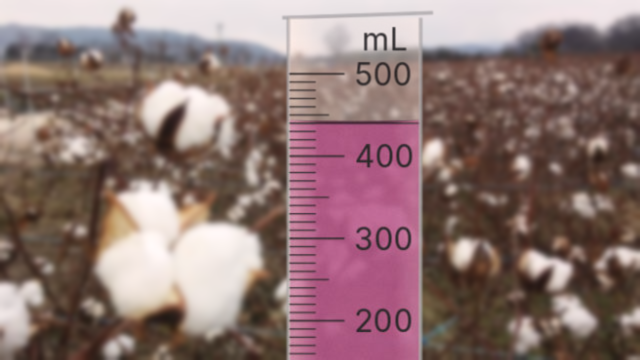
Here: 440 mL
